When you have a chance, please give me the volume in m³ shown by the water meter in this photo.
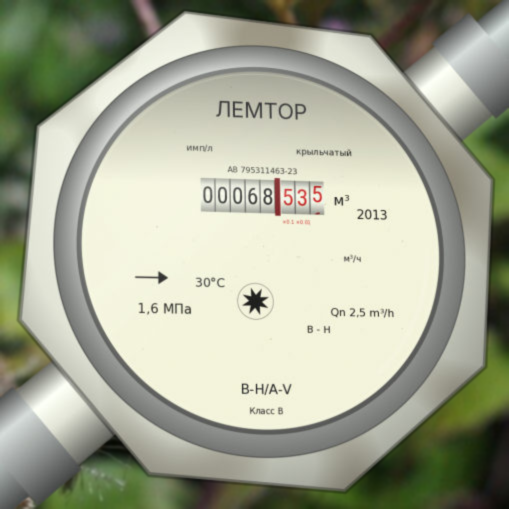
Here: 68.535 m³
